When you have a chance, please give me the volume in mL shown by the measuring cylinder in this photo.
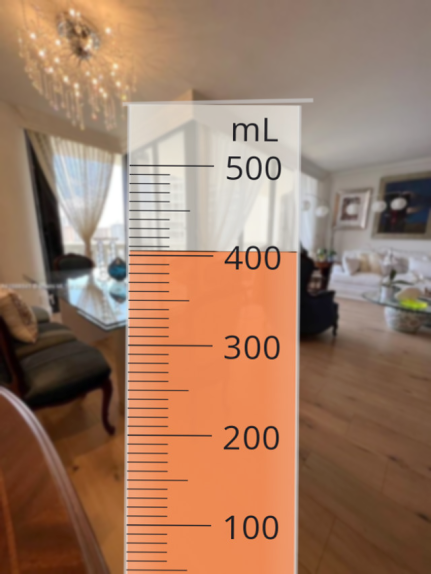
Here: 405 mL
